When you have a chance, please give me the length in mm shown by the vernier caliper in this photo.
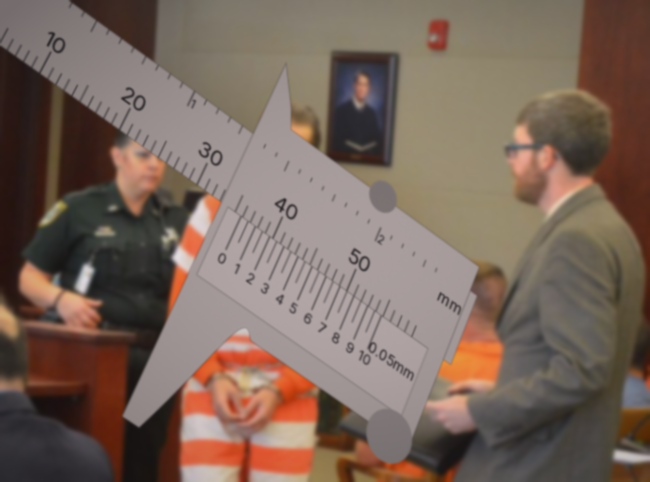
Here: 35.8 mm
